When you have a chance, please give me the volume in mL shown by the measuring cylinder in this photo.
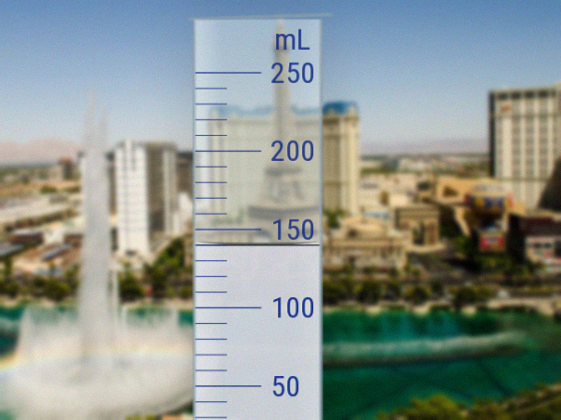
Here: 140 mL
